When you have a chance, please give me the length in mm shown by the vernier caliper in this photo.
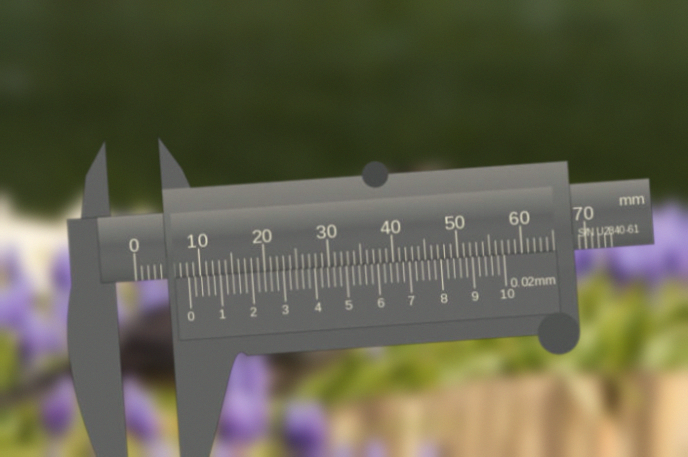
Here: 8.2 mm
